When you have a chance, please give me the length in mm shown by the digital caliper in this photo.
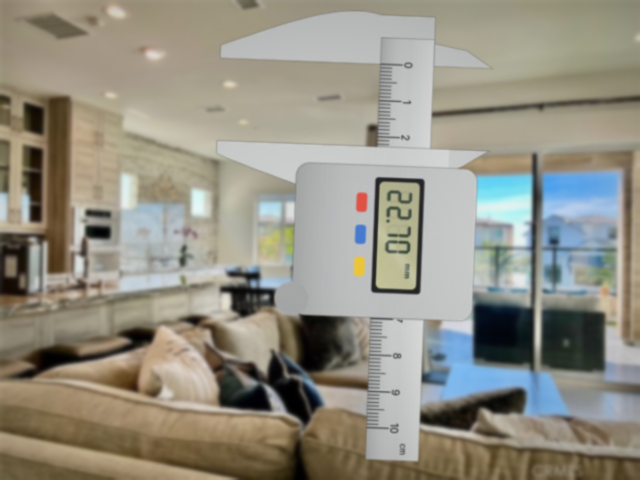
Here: 22.70 mm
